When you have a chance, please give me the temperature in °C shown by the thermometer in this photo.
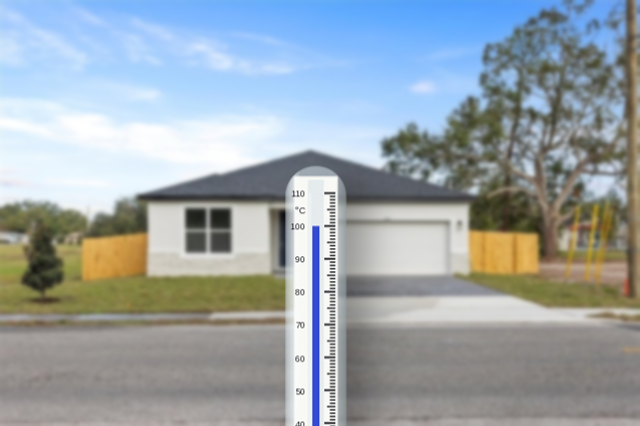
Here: 100 °C
